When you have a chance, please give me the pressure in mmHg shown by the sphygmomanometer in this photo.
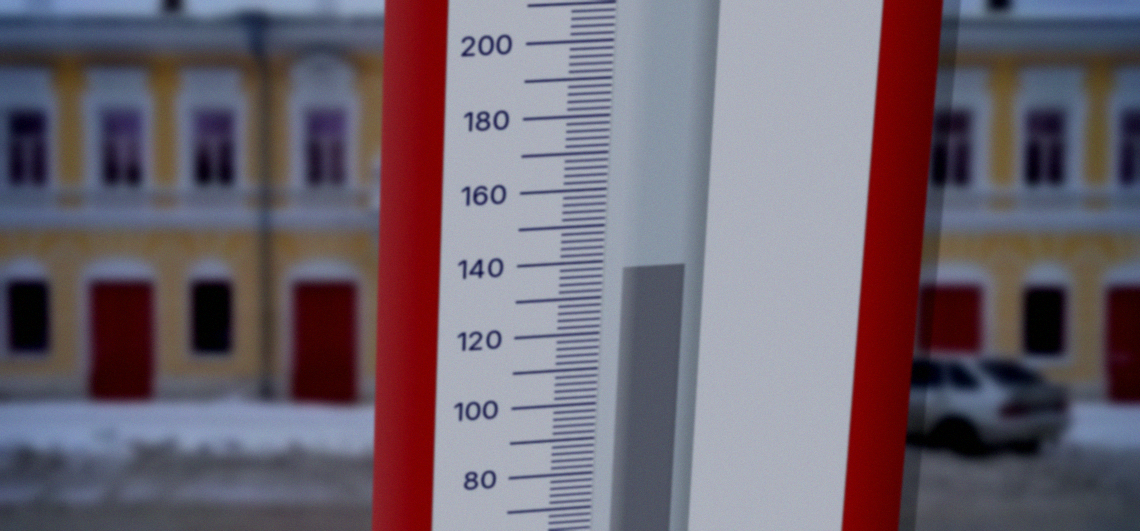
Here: 138 mmHg
